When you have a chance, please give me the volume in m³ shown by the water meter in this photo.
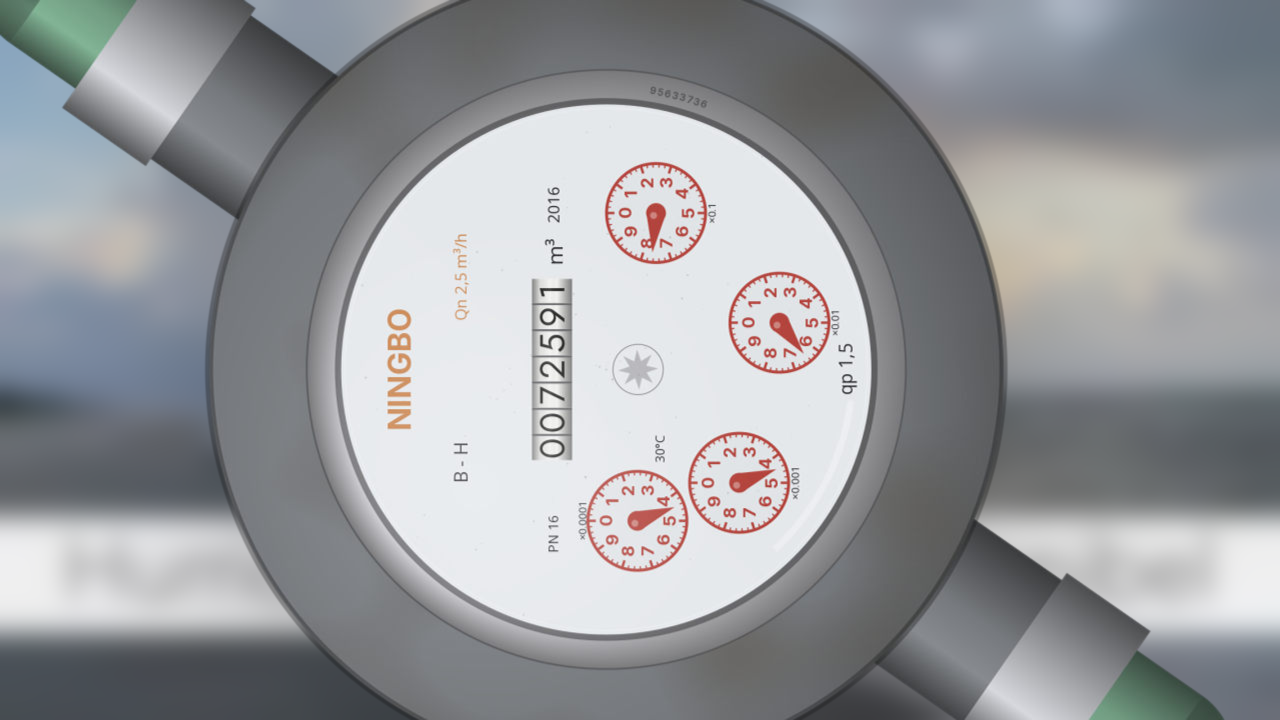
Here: 72591.7644 m³
